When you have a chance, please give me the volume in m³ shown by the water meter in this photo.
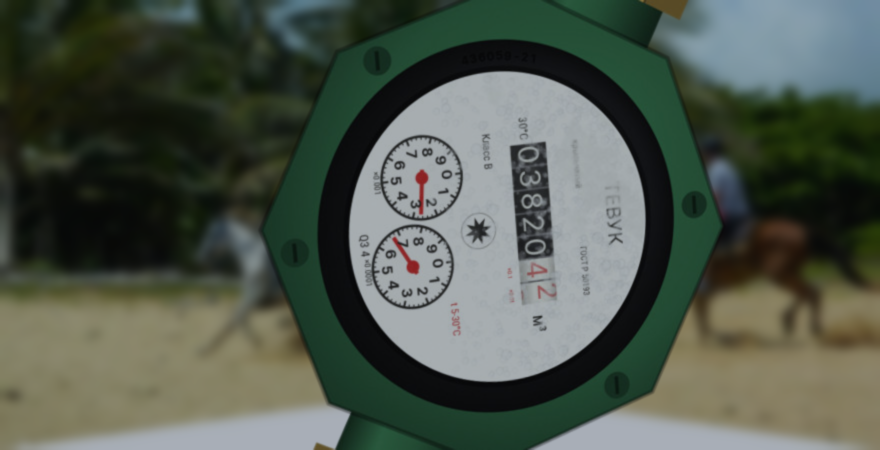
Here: 3820.4226 m³
